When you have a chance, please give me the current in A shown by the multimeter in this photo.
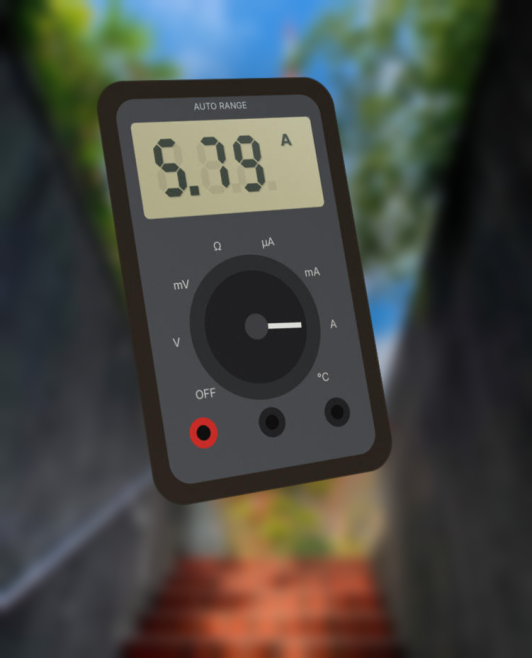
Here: 5.79 A
